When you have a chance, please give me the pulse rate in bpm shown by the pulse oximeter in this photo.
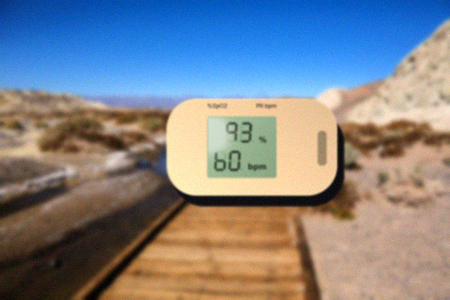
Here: 60 bpm
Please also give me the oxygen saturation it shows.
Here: 93 %
